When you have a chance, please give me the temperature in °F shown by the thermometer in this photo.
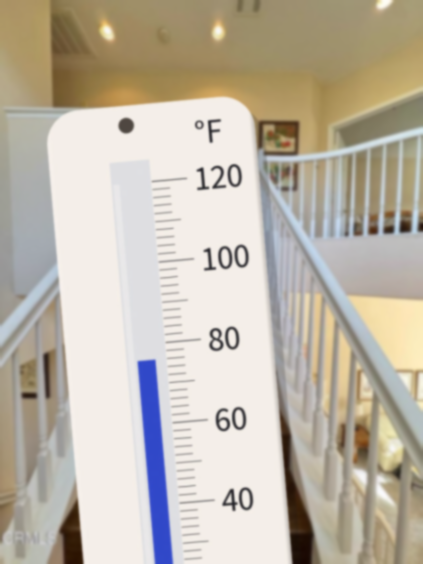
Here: 76 °F
